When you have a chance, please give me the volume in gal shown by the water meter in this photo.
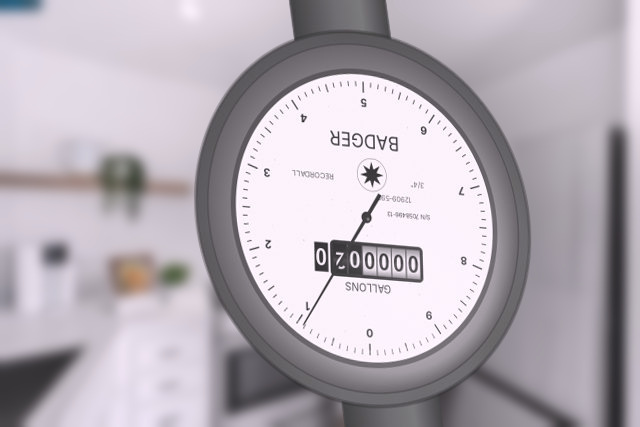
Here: 20.9 gal
